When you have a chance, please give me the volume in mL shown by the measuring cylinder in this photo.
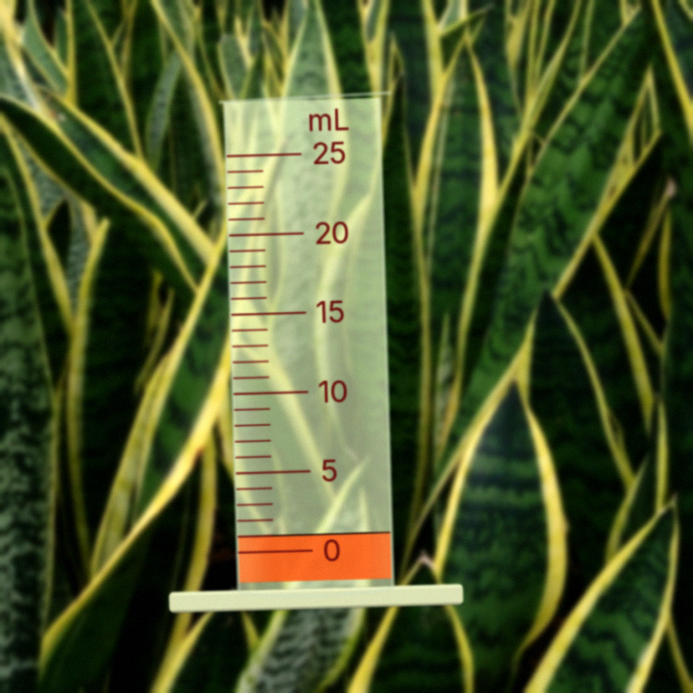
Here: 1 mL
